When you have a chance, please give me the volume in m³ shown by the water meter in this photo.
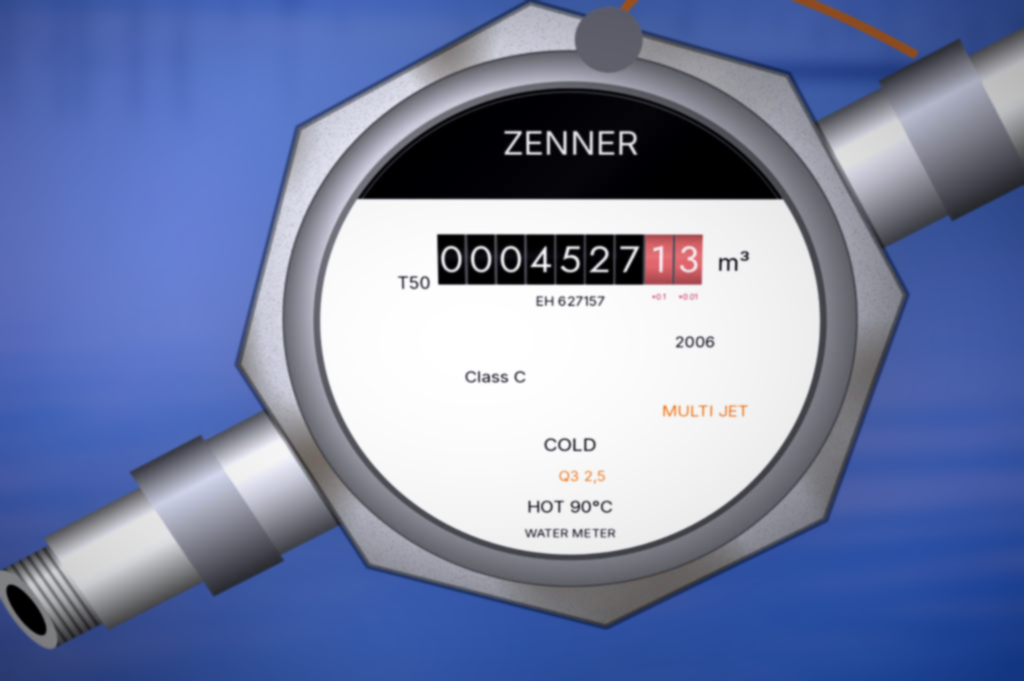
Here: 4527.13 m³
